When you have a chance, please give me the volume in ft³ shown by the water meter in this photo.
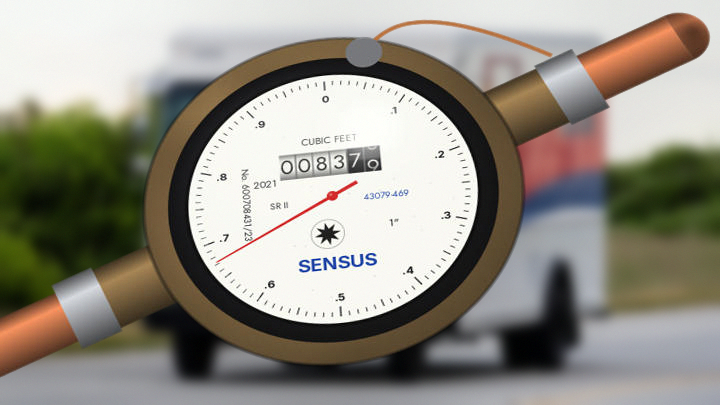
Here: 8378.67 ft³
